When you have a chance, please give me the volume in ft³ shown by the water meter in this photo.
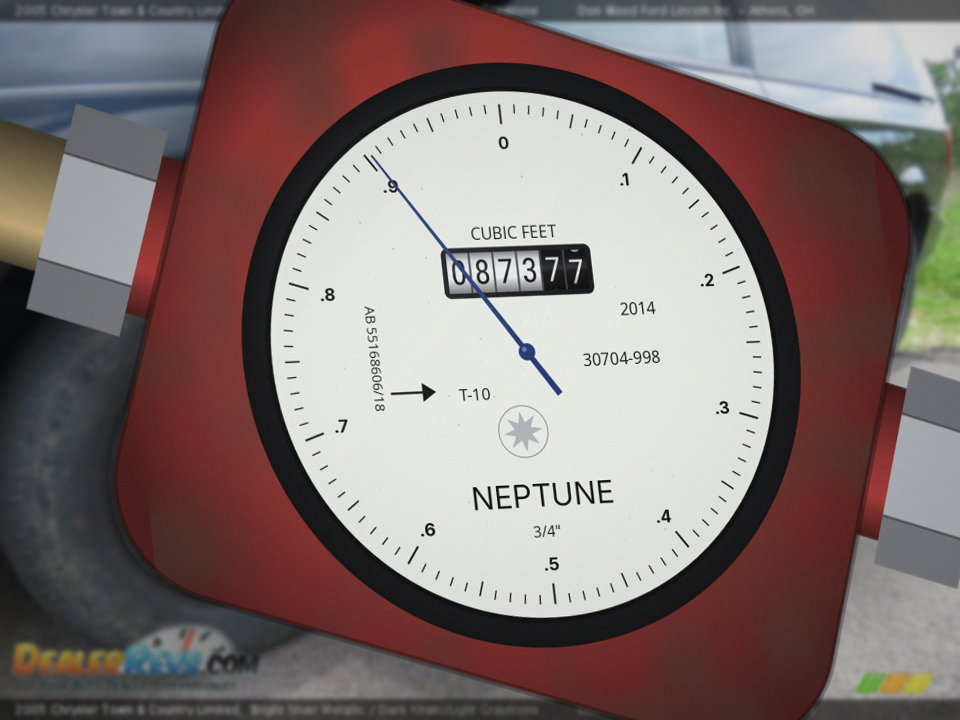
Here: 87376.90 ft³
